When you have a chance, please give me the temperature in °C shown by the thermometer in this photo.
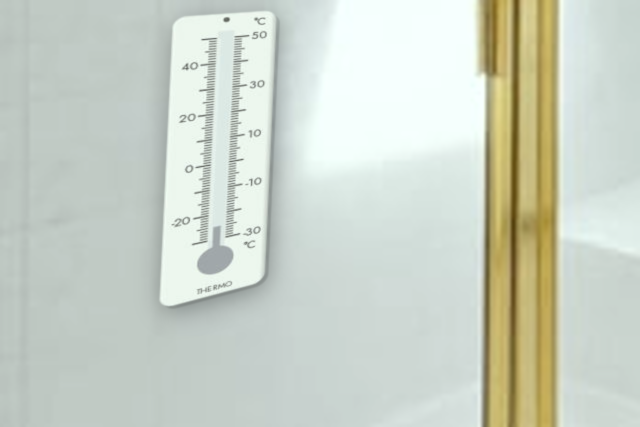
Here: -25 °C
